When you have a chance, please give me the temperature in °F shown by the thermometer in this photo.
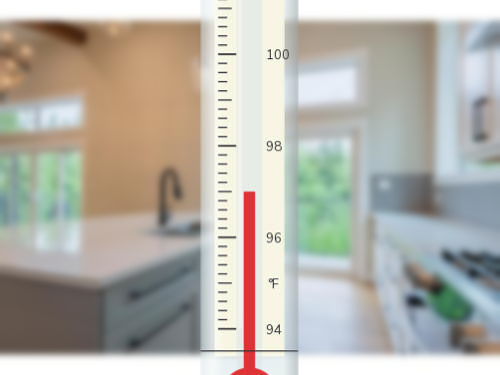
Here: 97 °F
